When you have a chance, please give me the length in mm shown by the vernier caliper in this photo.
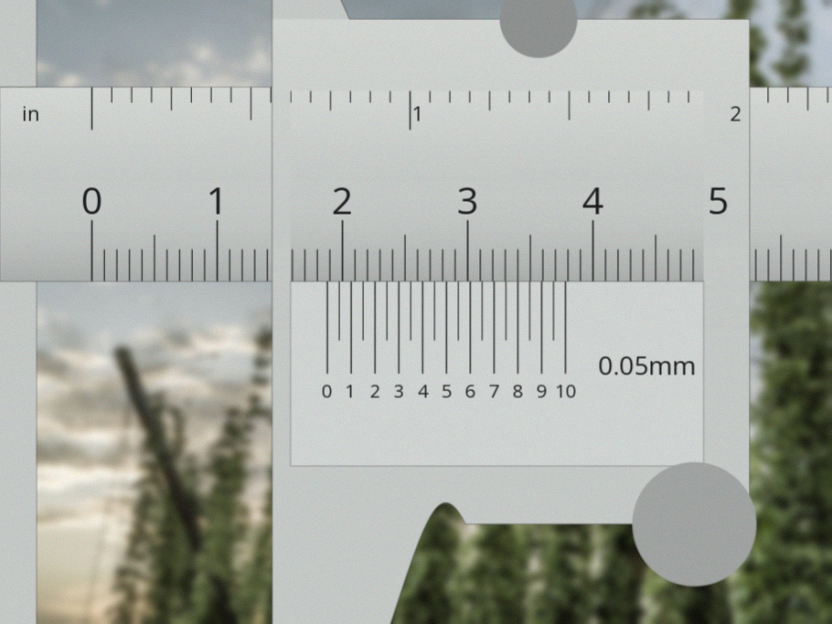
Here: 18.8 mm
